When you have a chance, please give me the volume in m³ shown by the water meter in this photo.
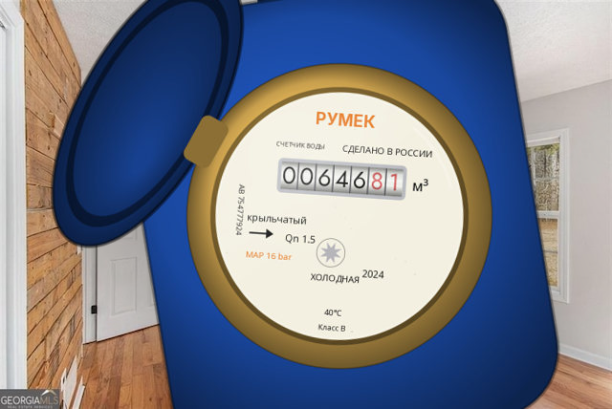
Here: 646.81 m³
